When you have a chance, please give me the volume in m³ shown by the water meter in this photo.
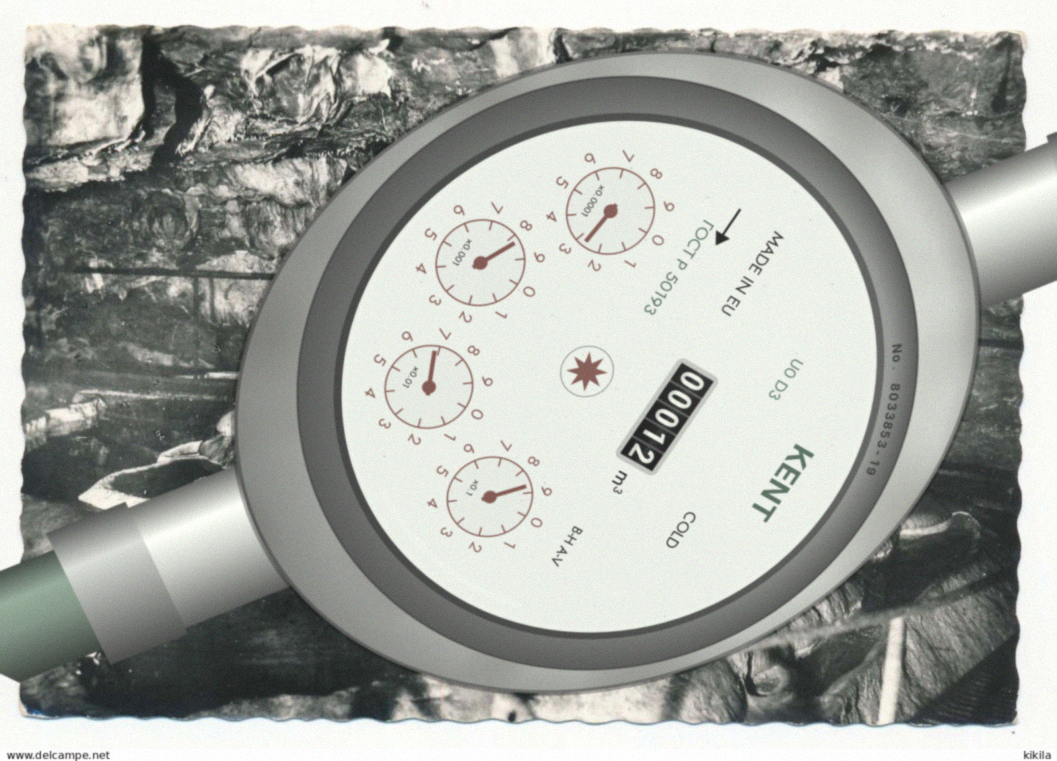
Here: 12.8682 m³
